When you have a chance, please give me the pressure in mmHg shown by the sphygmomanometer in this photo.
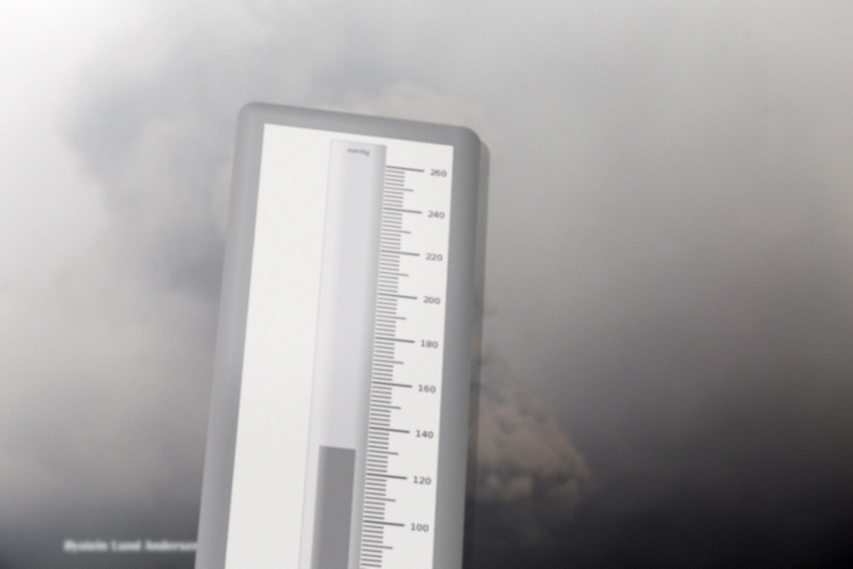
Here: 130 mmHg
